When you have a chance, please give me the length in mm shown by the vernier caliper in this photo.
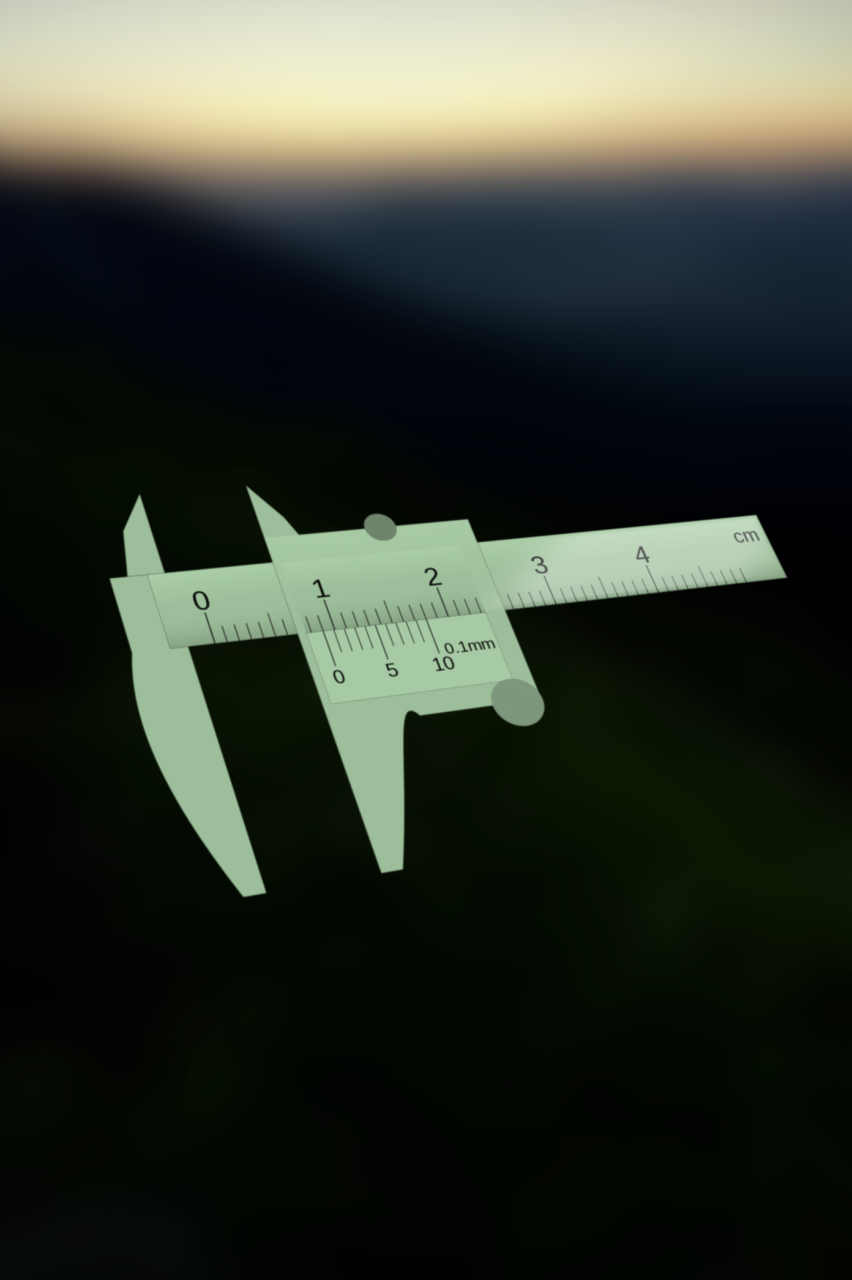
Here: 9.0 mm
